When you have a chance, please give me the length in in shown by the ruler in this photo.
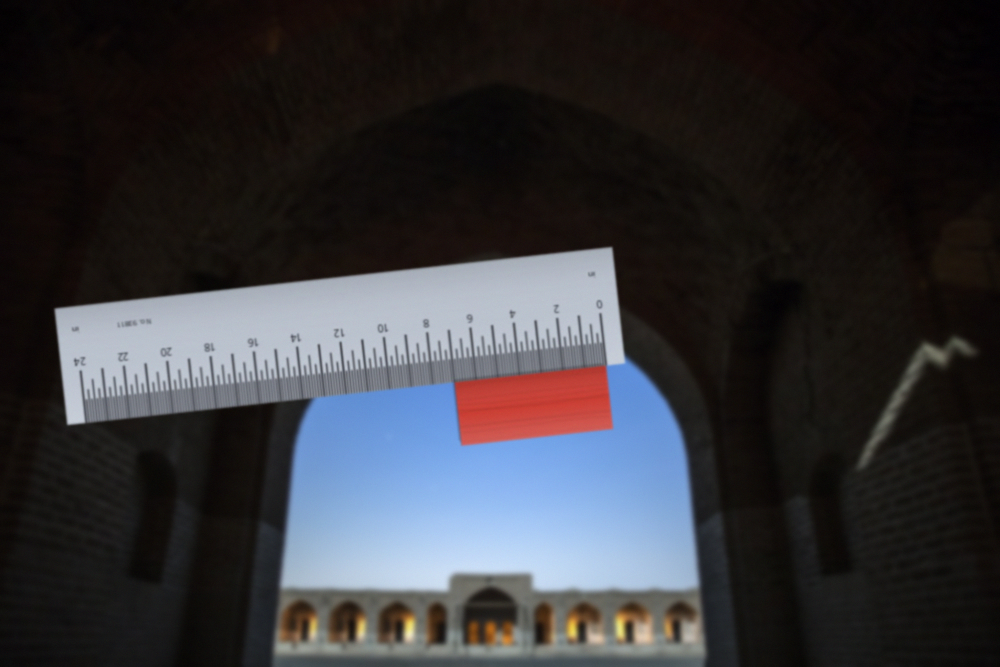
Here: 7 in
